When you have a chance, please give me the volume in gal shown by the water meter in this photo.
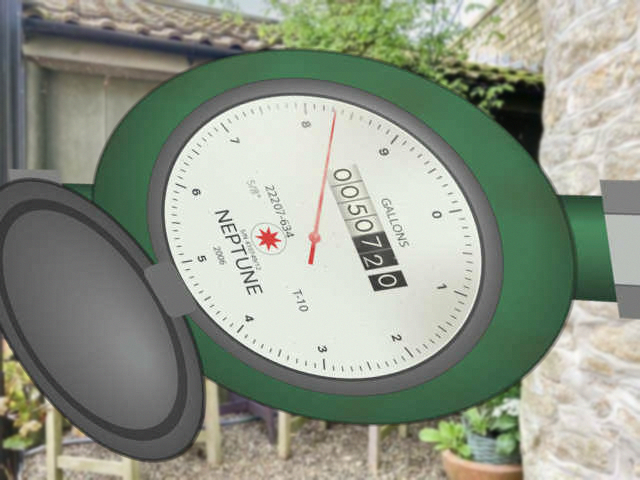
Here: 50718.3 gal
